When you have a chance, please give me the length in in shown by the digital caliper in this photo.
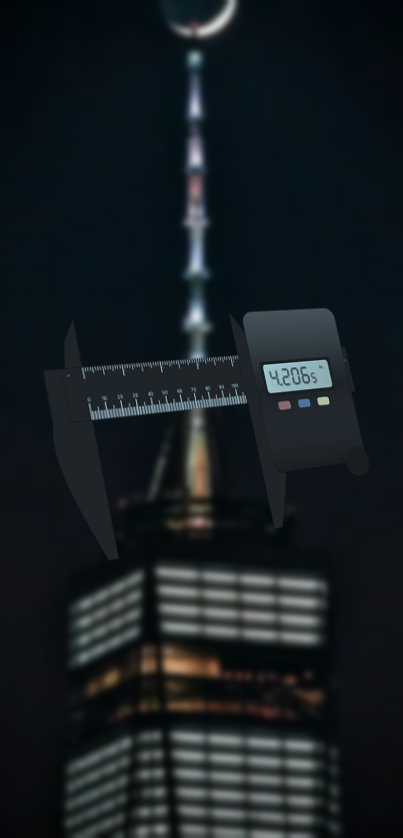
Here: 4.2065 in
